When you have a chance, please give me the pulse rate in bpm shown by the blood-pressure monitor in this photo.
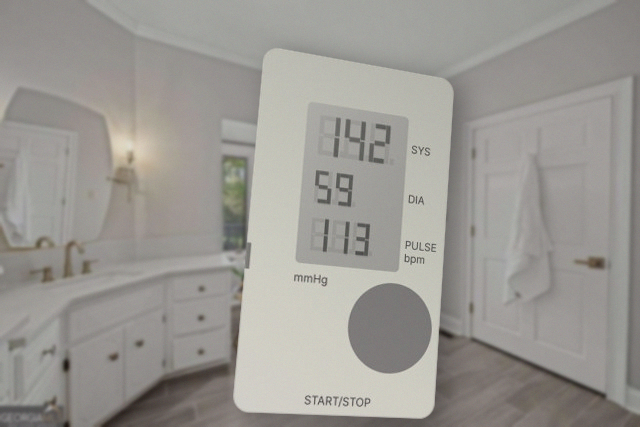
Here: 113 bpm
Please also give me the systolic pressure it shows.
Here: 142 mmHg
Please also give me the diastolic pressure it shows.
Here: 59 mmHg
